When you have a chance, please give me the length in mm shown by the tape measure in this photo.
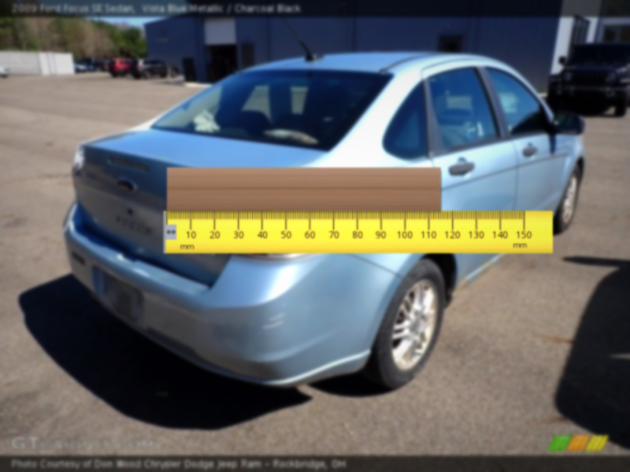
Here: 115 mm
